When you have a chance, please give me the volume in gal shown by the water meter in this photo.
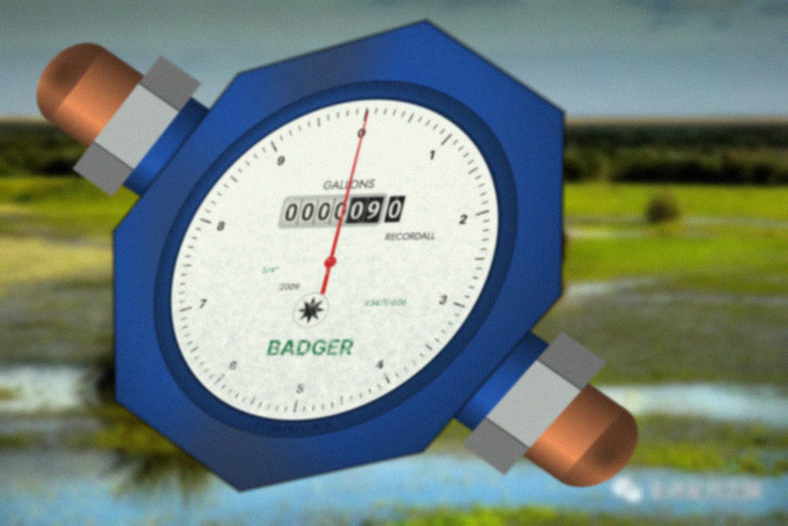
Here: 90.0 gal
